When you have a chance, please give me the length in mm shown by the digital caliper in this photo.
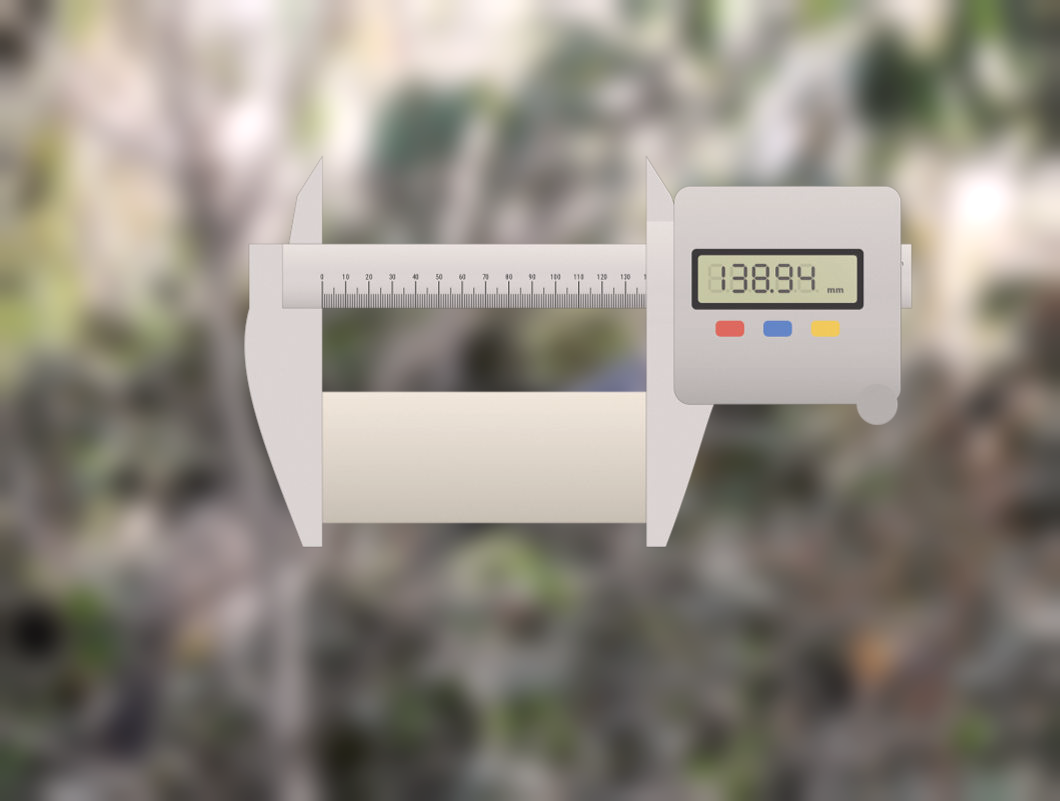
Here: 138.94 mm
